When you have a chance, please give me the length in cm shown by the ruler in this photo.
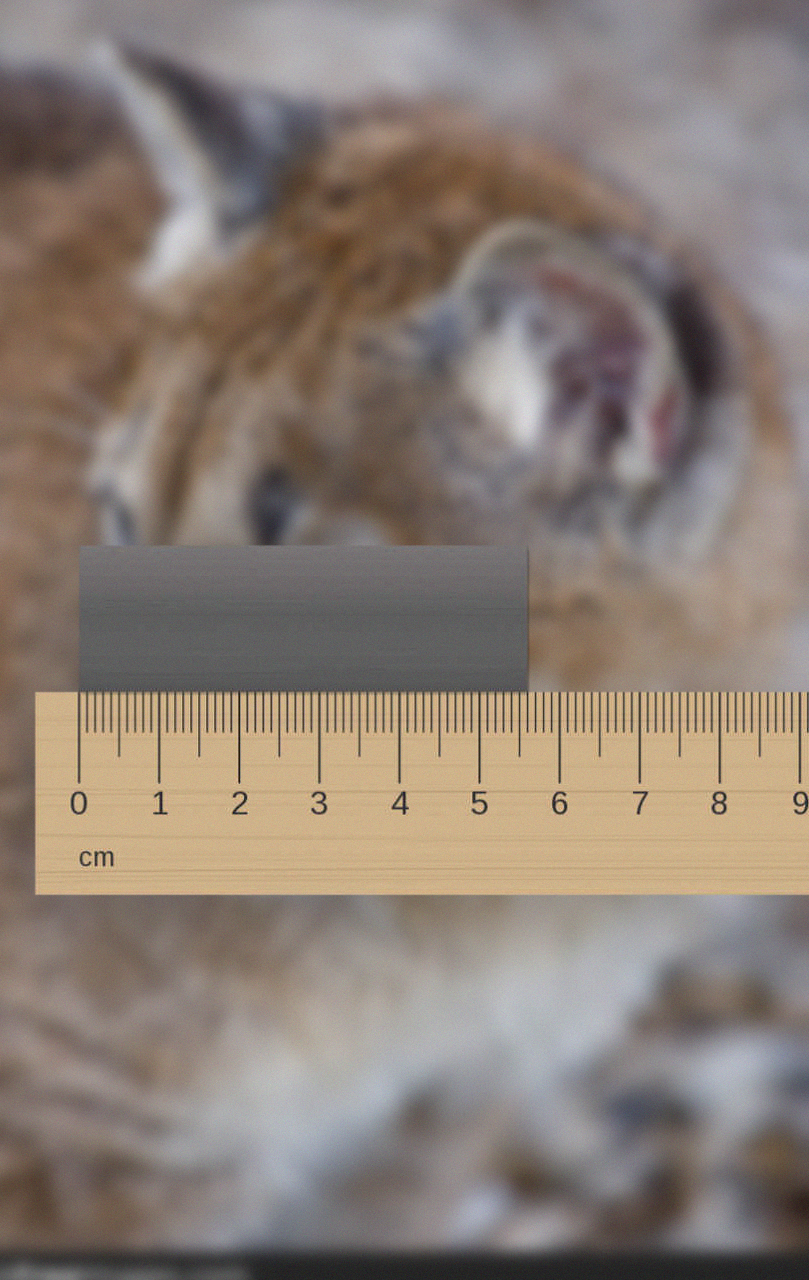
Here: 5.6 cm
